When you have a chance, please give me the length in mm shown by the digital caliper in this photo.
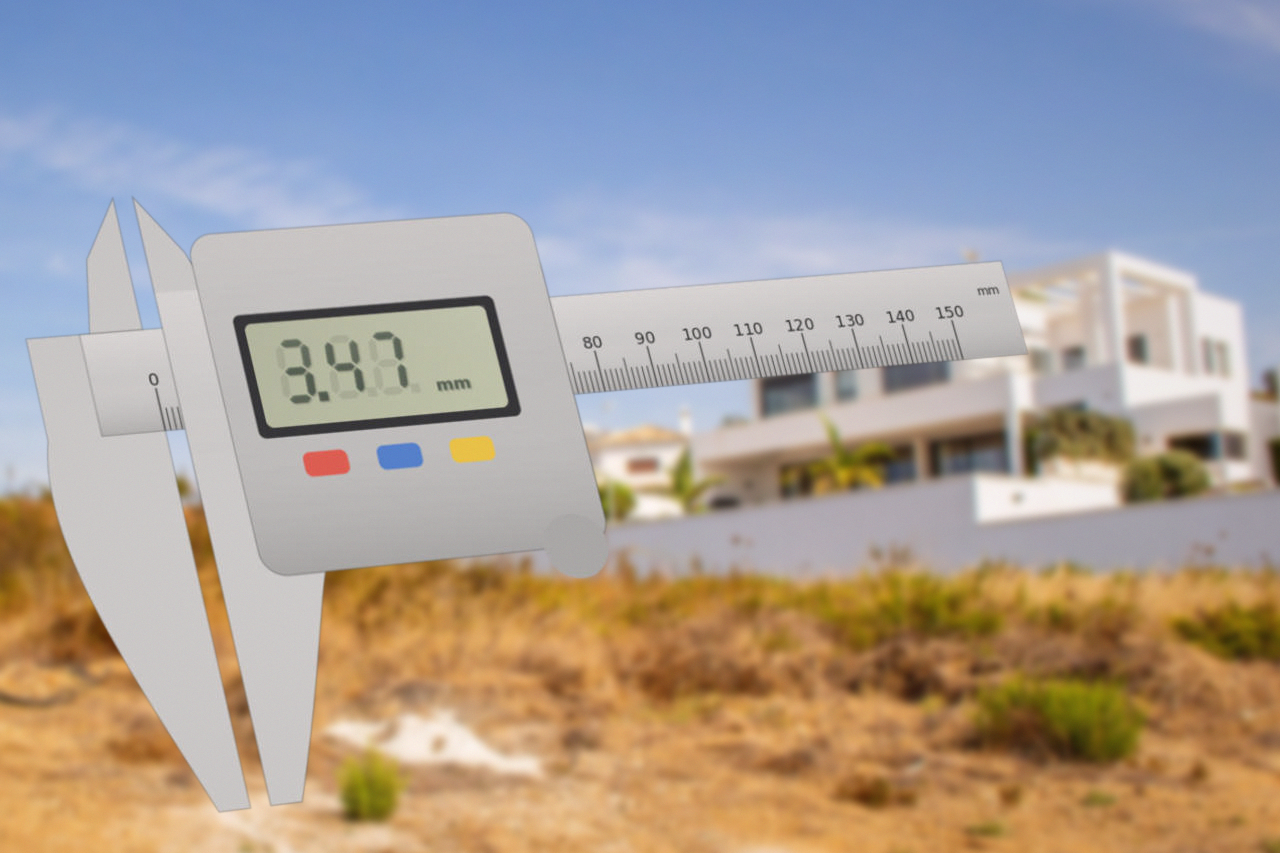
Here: 3.47 mm
